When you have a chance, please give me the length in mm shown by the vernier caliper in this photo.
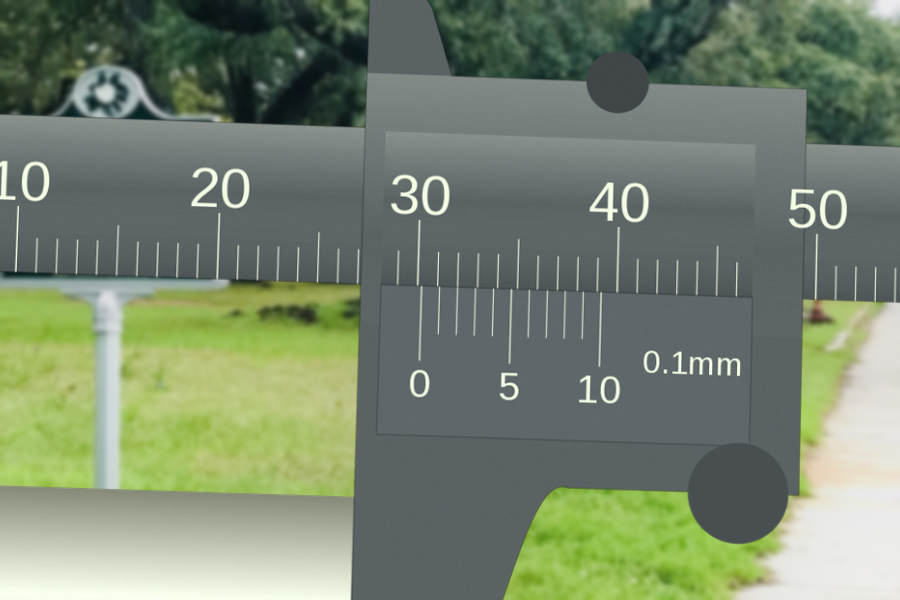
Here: 30.2 mm
